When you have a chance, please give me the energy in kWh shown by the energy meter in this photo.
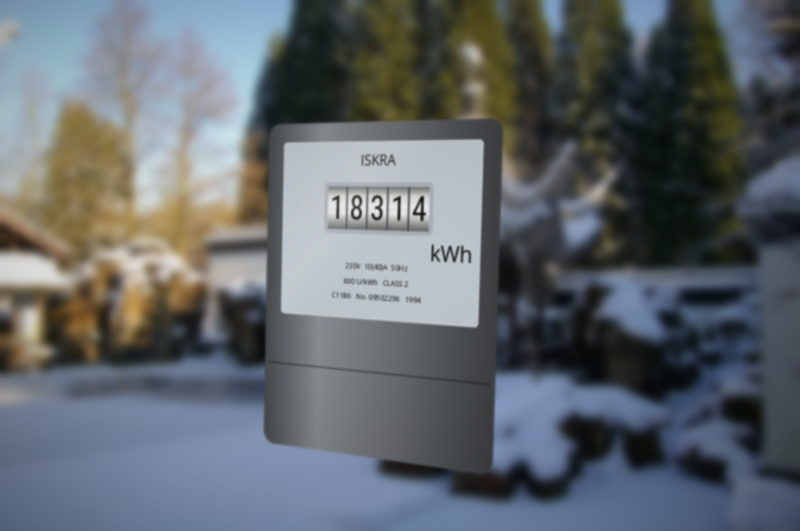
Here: 18314 kWh
